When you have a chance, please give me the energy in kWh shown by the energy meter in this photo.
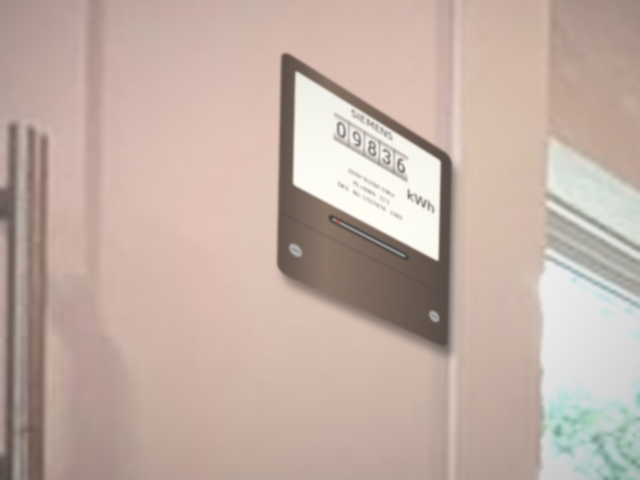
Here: 9836 kWh
